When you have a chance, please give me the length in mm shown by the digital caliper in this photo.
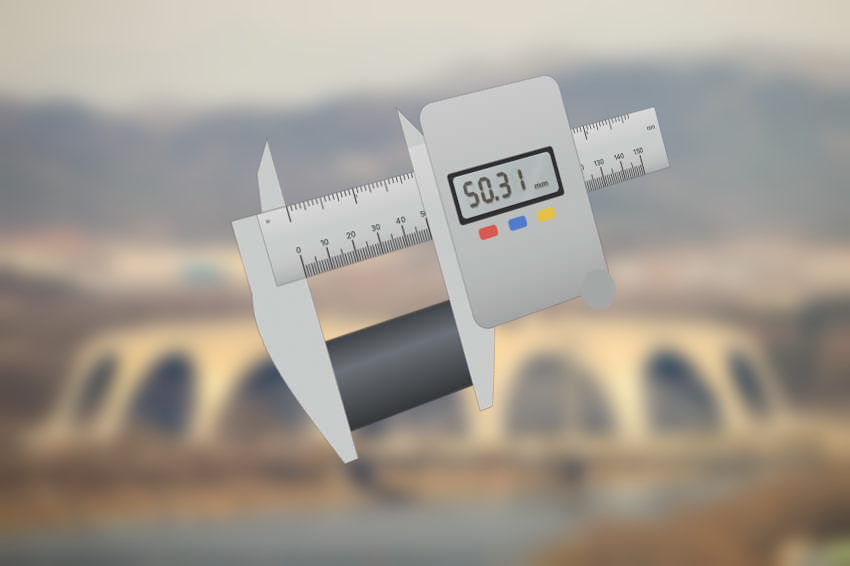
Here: 50.31 mm
